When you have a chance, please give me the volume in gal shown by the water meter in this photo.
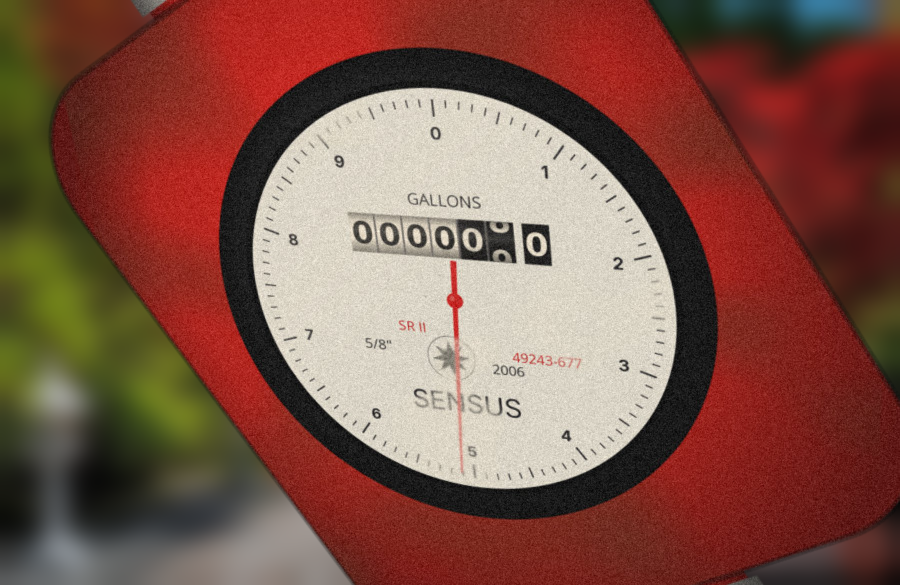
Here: 85.1 gal
